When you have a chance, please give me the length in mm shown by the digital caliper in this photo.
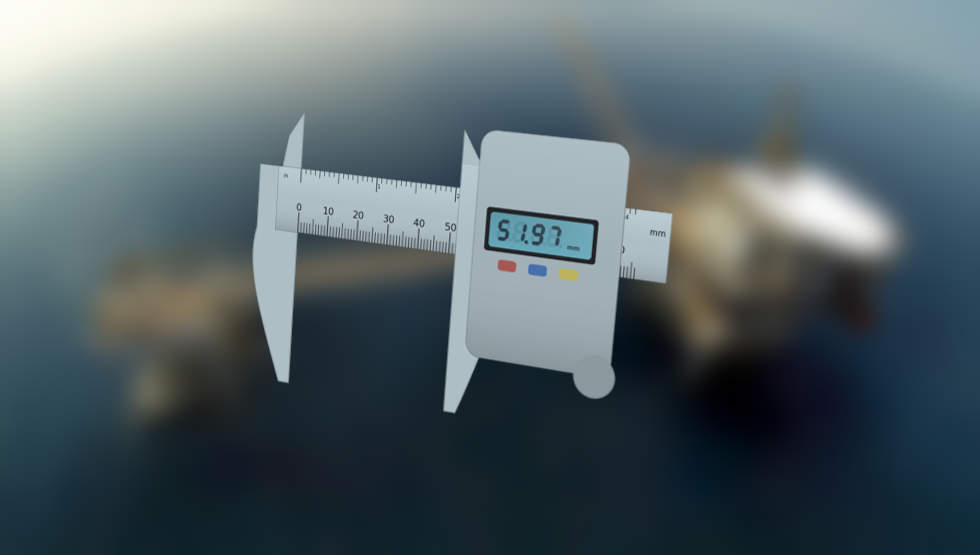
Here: 51.97 mm
